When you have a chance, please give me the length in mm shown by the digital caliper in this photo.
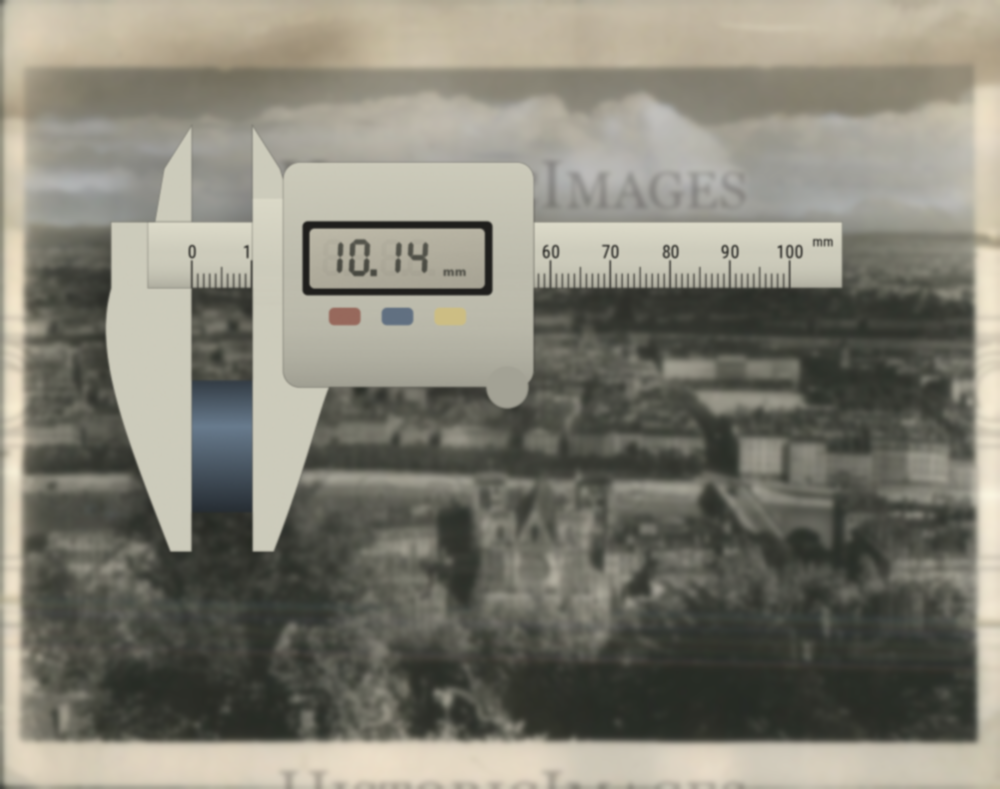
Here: 10.14 mm
